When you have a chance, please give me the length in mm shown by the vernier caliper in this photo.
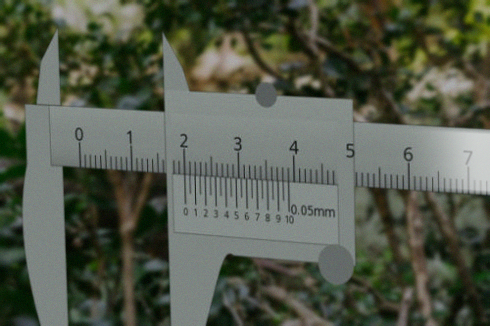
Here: 20.0 mm
